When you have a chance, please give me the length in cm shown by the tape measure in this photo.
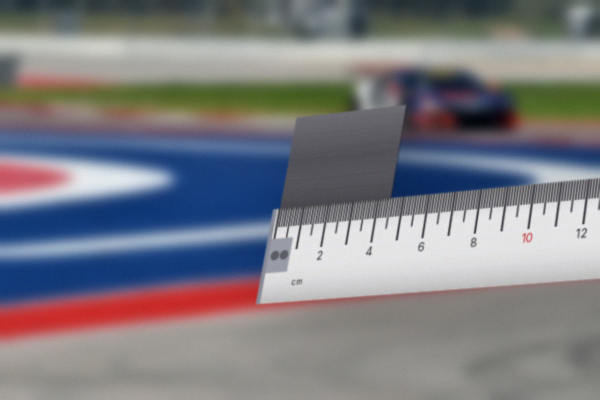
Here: 4.5 cm
